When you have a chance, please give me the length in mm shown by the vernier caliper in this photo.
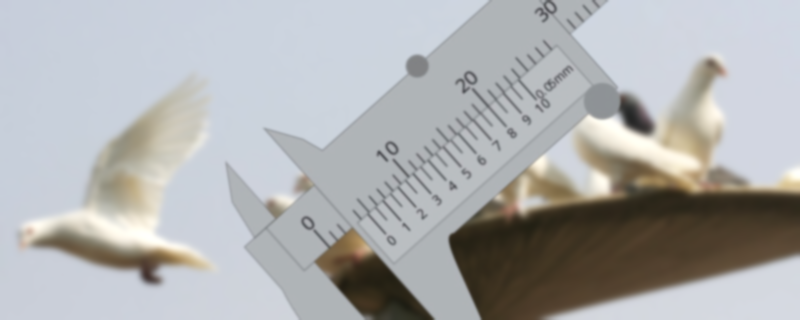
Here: 4.8 mm
